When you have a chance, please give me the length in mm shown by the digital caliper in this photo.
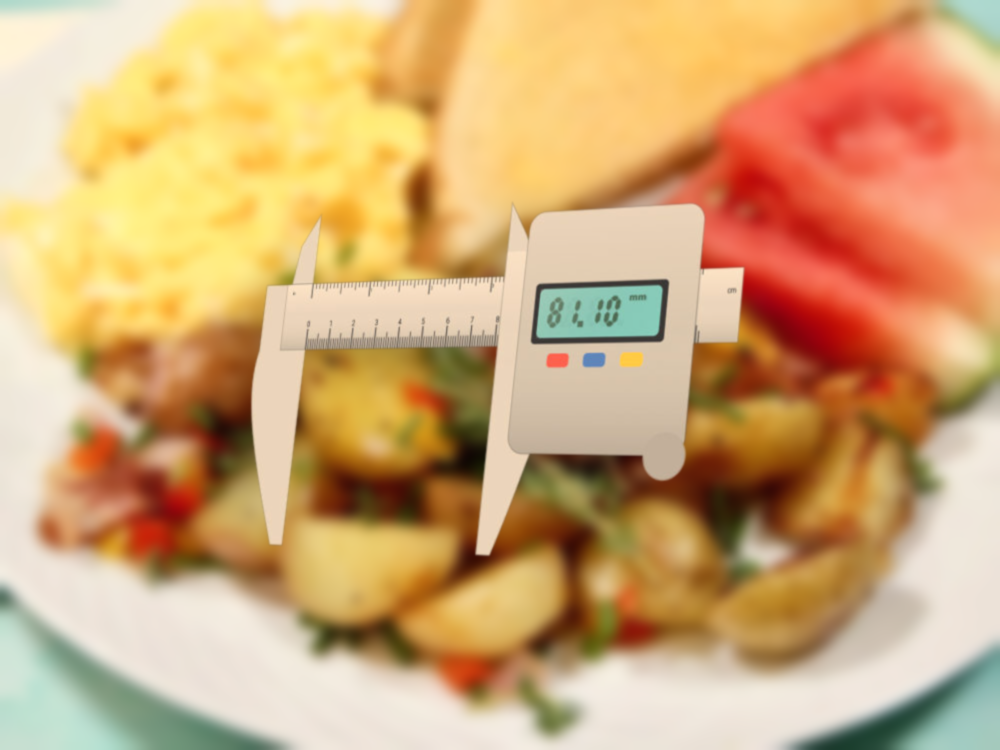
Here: 81.10 mm
